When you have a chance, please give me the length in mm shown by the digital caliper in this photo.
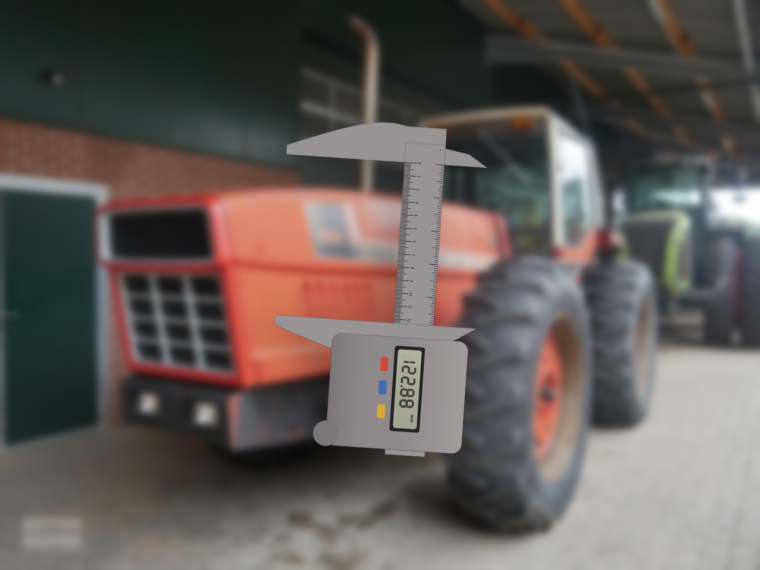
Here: 122.88 mm
